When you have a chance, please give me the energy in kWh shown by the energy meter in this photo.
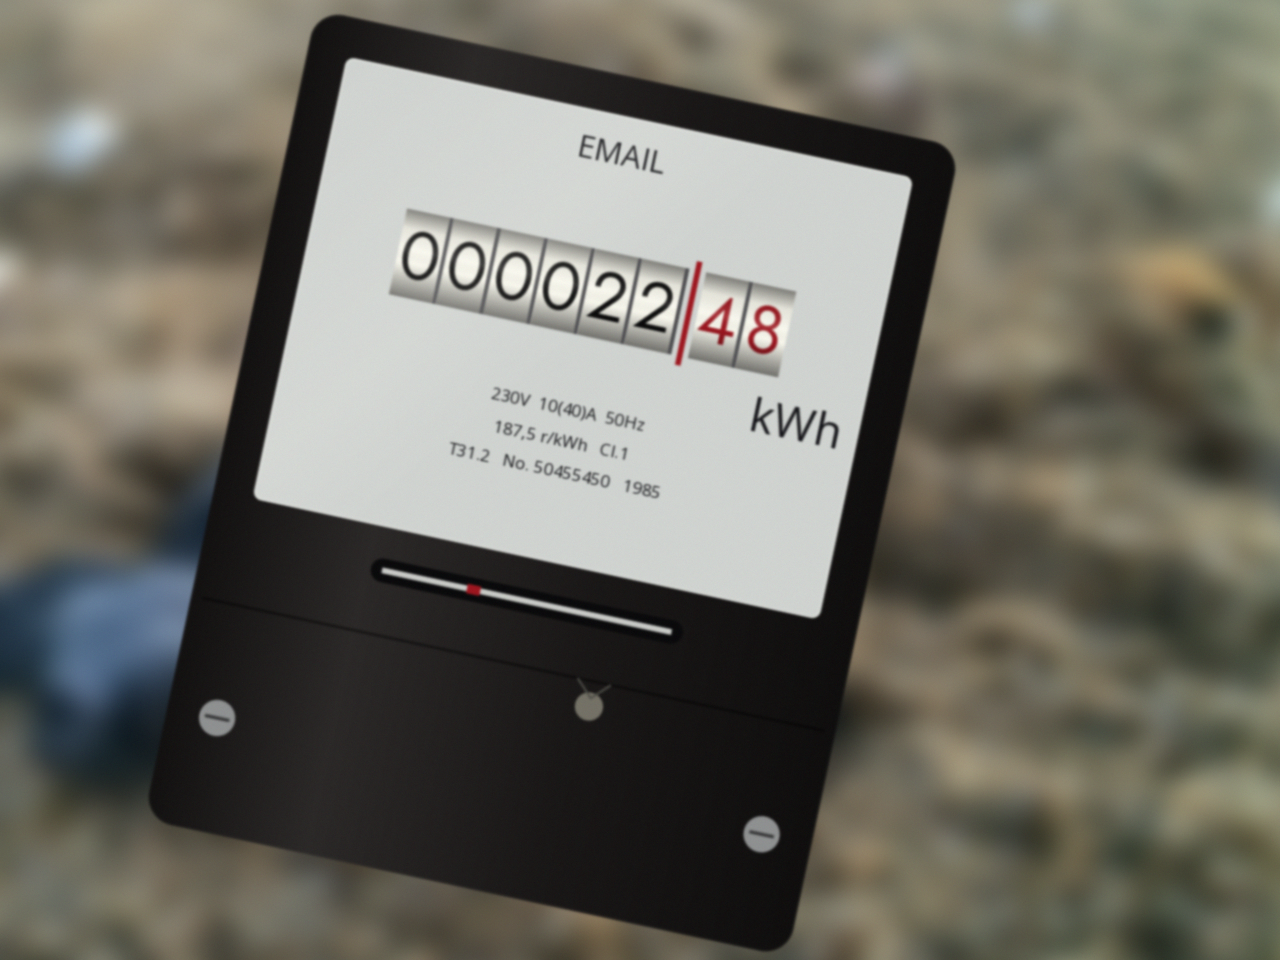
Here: 22.48 kWh
